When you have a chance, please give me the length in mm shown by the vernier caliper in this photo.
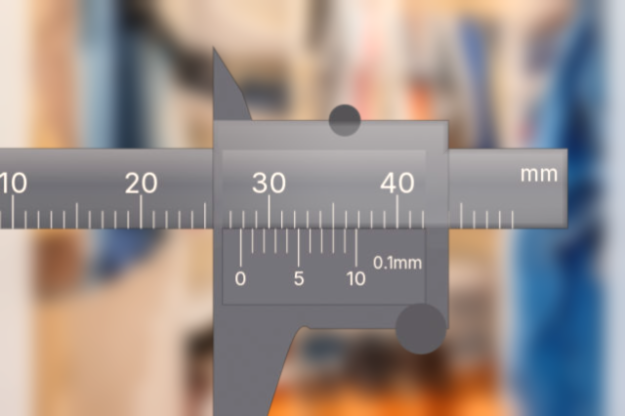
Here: 27.8 mm
